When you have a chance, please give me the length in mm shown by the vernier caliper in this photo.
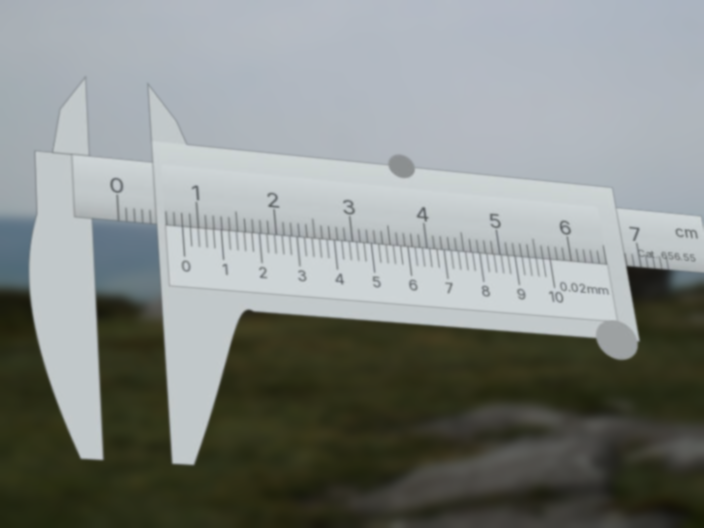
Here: 8.0 mm
